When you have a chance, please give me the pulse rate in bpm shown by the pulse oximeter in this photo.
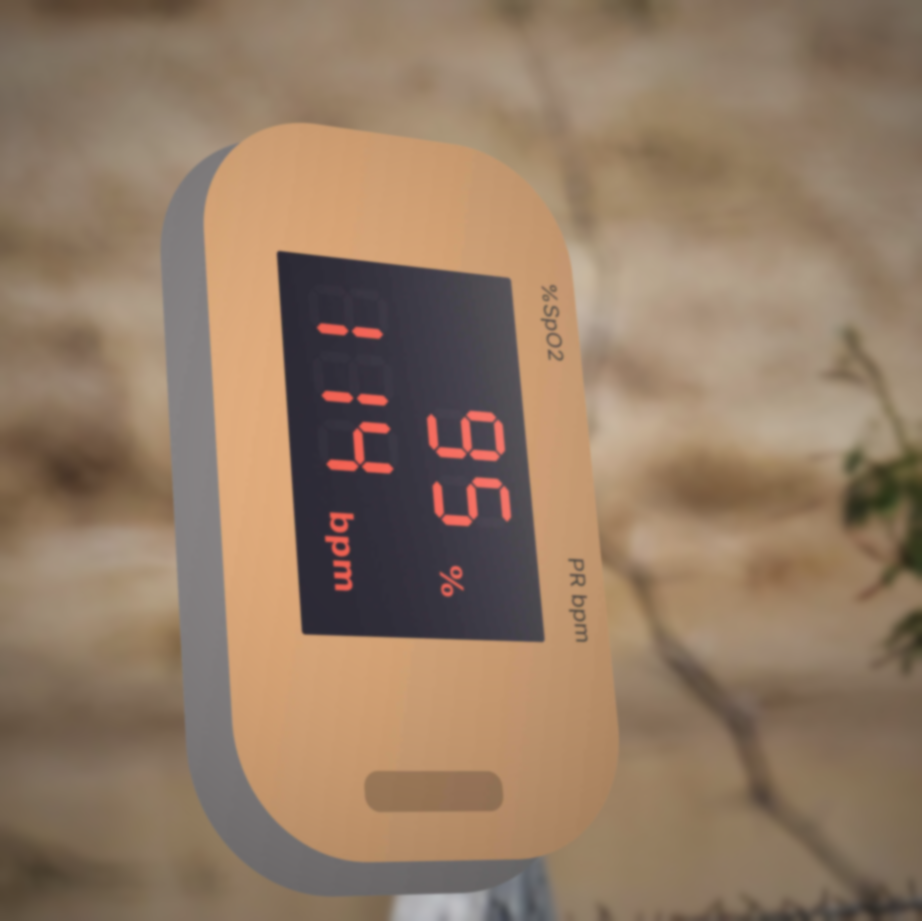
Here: 114 bpm
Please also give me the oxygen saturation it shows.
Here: 95 %
